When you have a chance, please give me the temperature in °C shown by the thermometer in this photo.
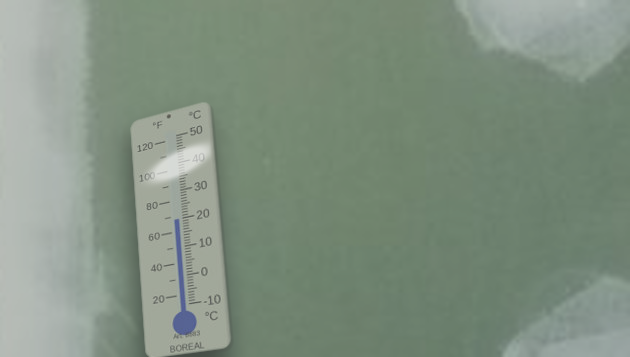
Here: 20 °C
